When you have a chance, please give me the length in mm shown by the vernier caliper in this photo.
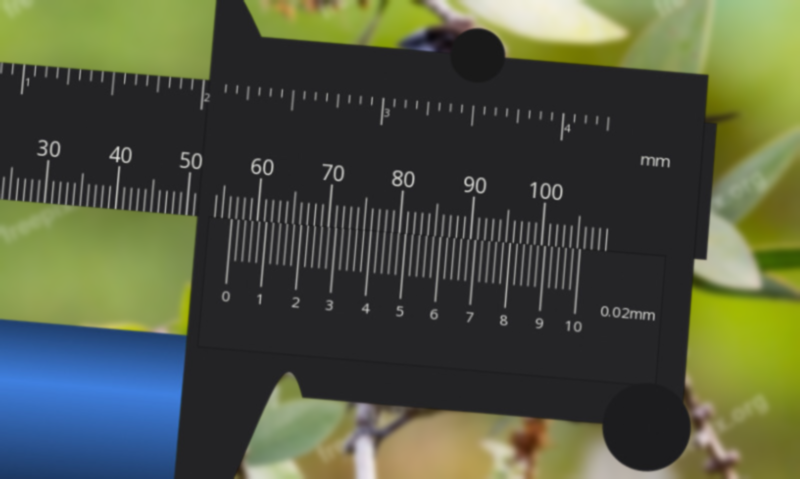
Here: 56.4 mm
